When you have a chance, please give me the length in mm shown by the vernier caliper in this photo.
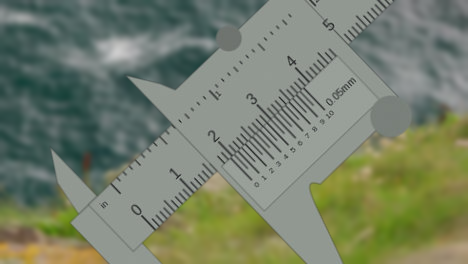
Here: 19.5 mm
